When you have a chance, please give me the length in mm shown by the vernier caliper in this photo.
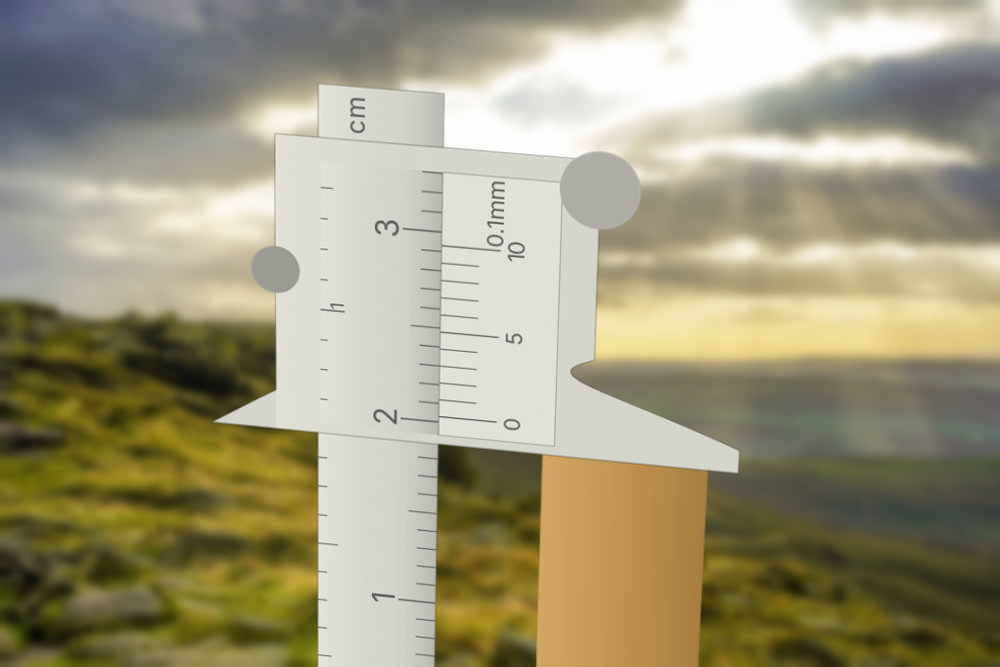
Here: 20.3 mm
